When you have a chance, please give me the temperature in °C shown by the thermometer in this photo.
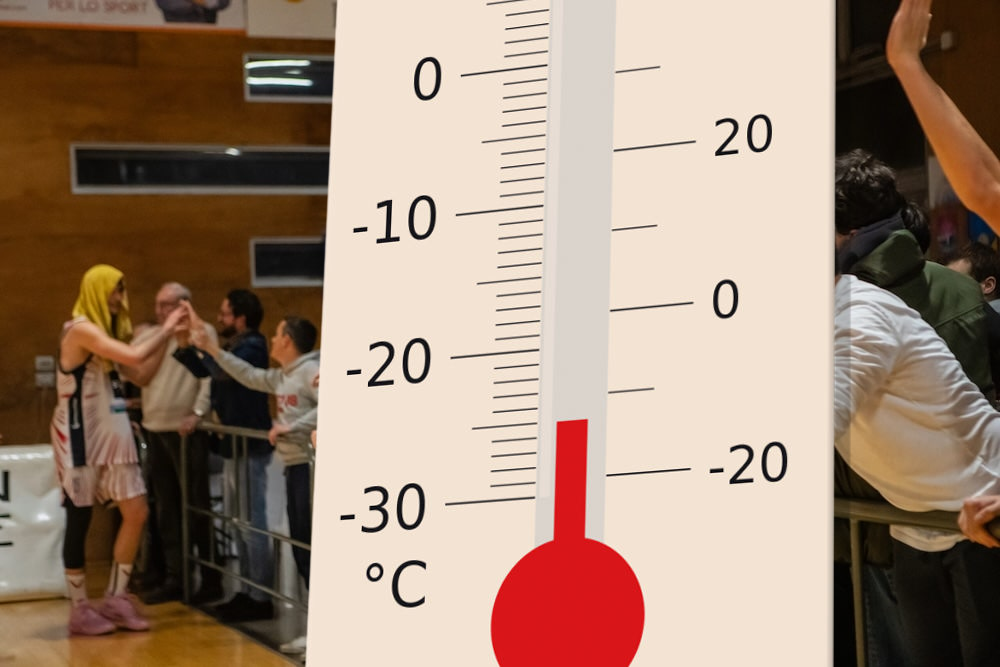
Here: -25 °C
